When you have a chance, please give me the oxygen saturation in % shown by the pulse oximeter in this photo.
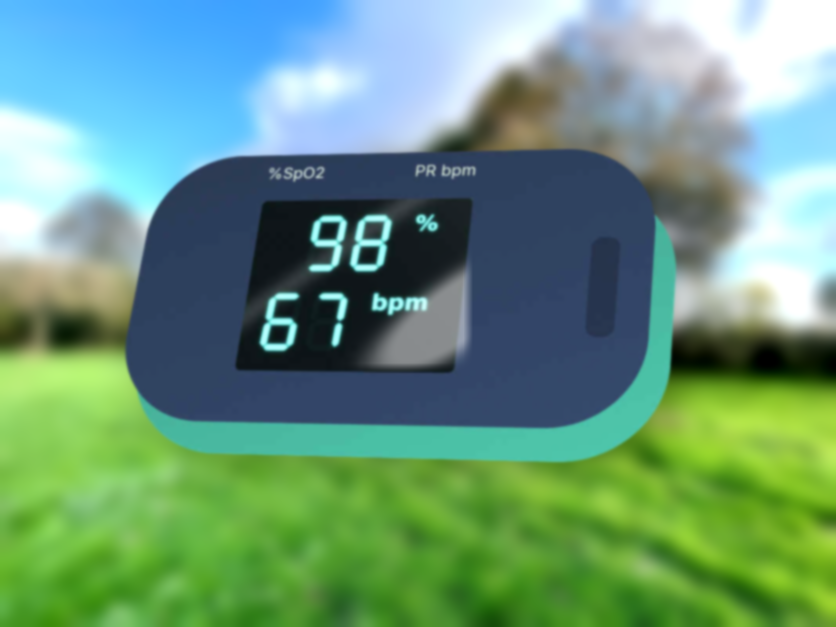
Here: 98 %
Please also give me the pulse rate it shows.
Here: 67 bpm
